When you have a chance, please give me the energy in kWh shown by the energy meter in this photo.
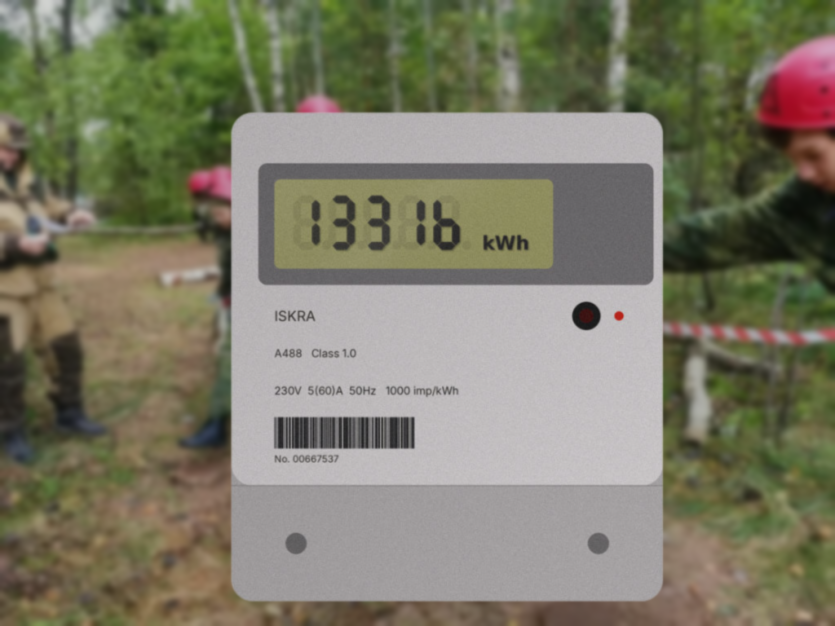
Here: 13316 kWh
